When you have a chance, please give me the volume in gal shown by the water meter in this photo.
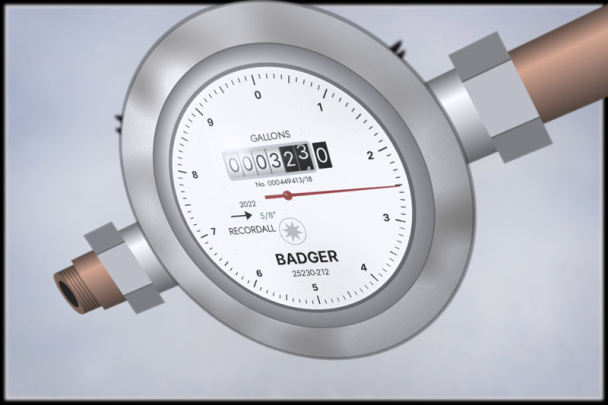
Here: 3232.5 gal
